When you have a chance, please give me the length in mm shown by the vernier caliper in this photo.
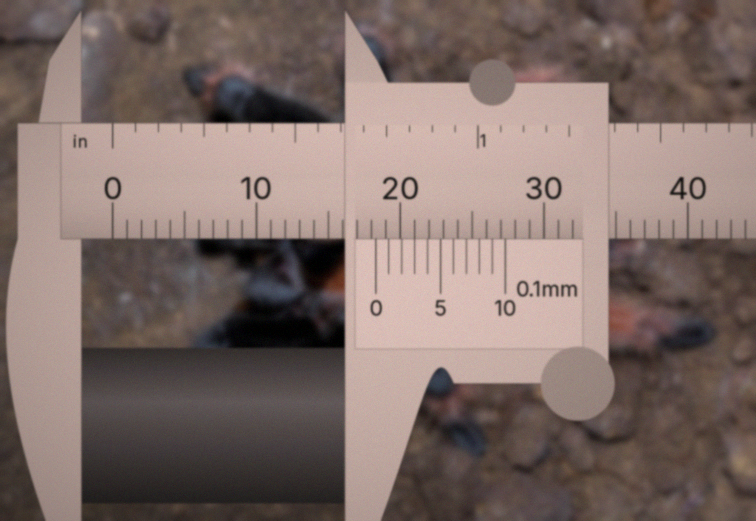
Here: 18.3 mm
